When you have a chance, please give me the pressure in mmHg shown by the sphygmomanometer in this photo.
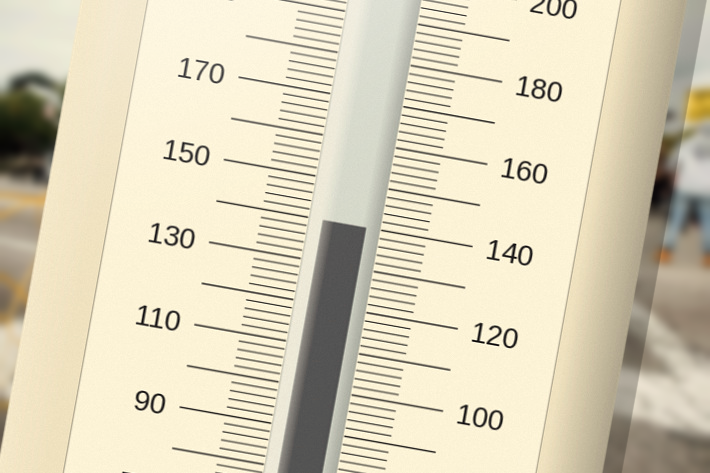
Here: 140 mmHg
